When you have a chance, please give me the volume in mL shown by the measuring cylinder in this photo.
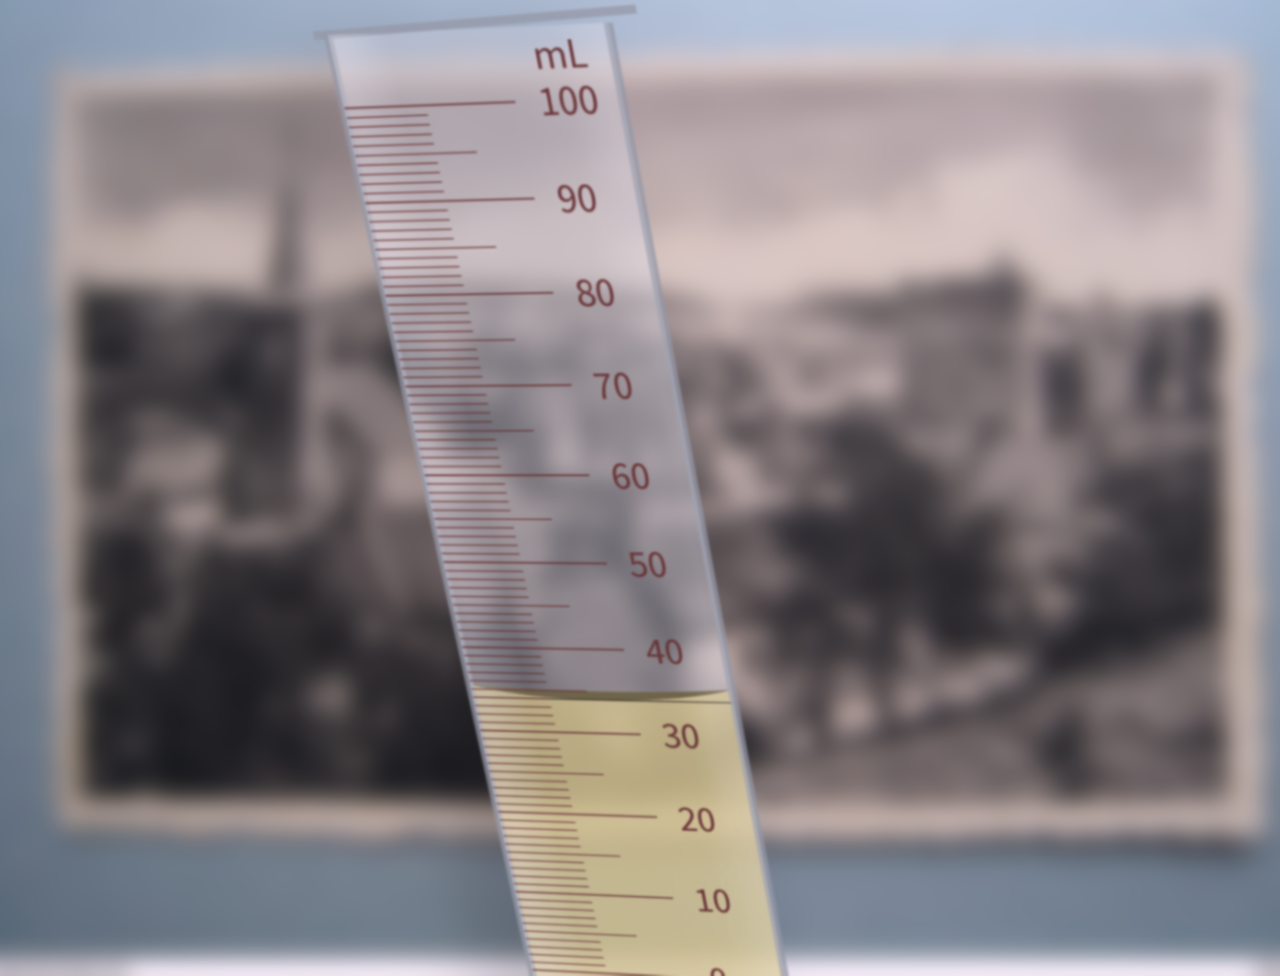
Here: 34 mL
